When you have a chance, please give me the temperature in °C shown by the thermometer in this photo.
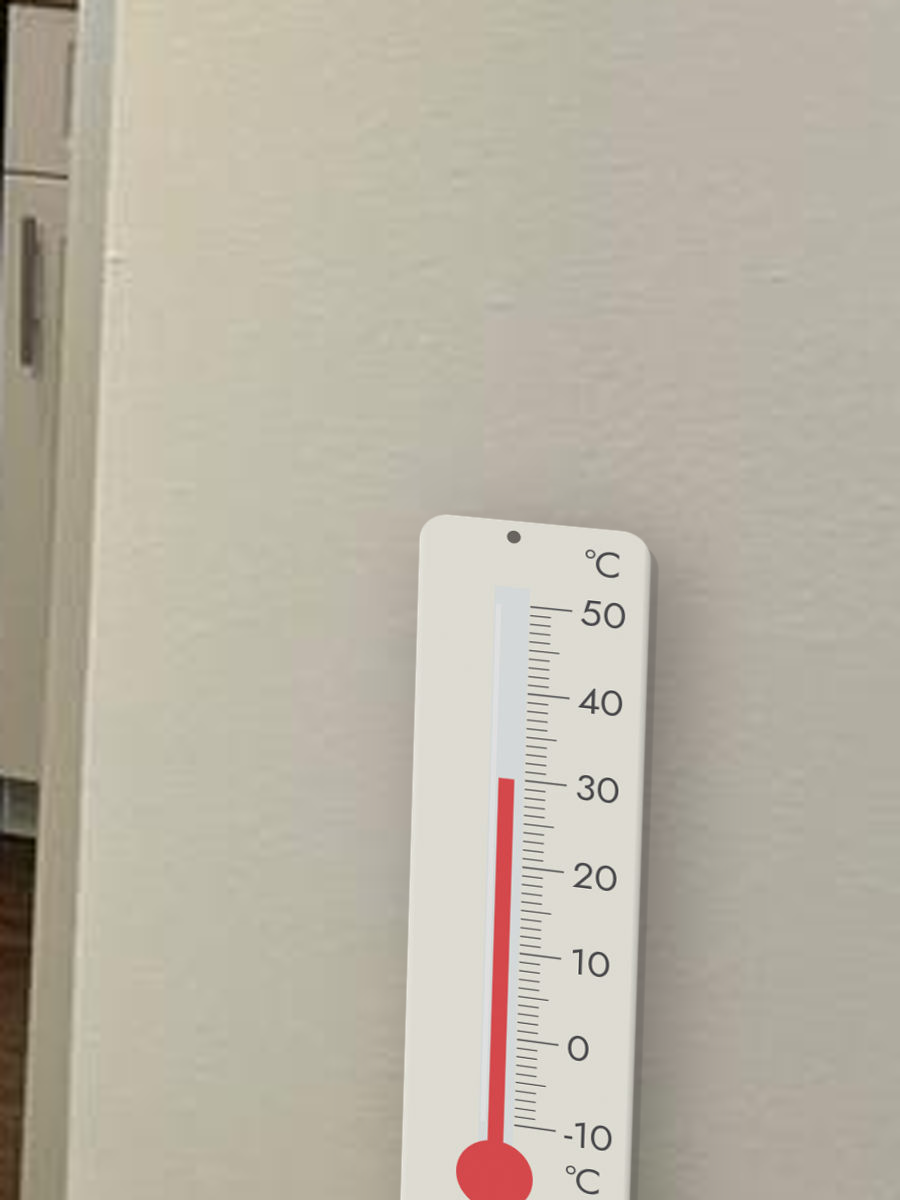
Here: 30 °C
